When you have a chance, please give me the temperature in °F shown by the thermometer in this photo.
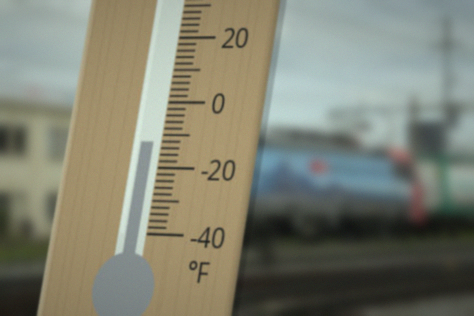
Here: -12 °F
